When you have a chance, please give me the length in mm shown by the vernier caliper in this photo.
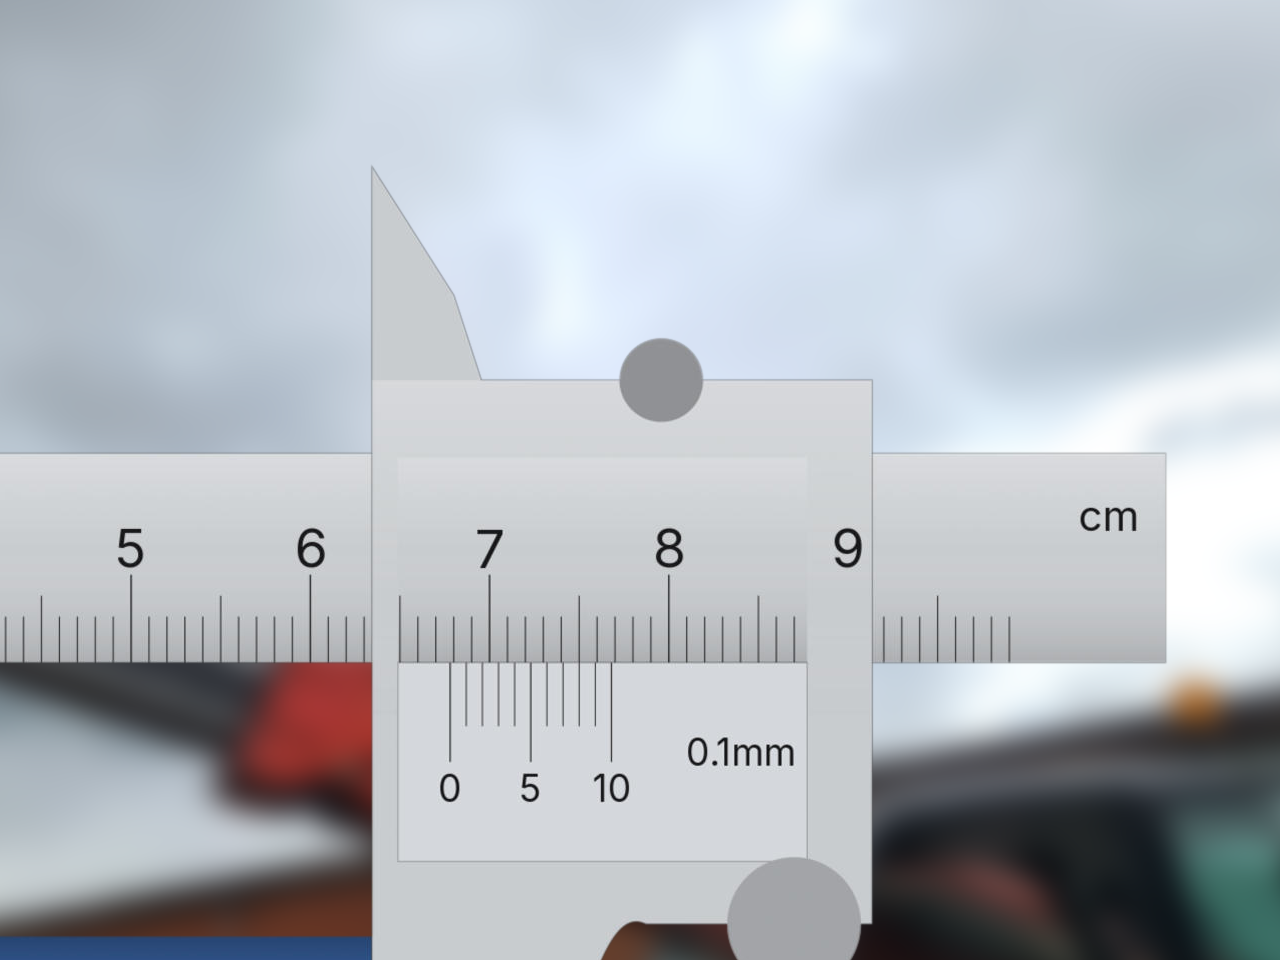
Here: 67.8 mm
